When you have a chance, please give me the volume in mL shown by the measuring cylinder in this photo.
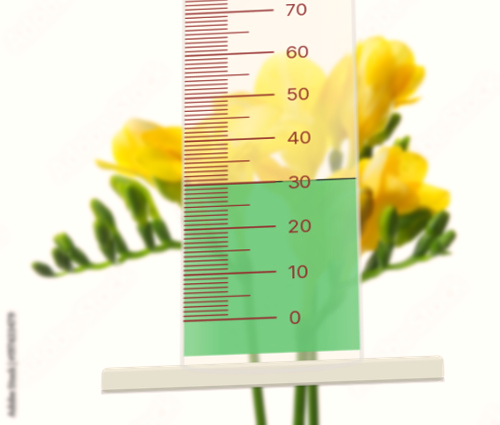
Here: 30 mL
